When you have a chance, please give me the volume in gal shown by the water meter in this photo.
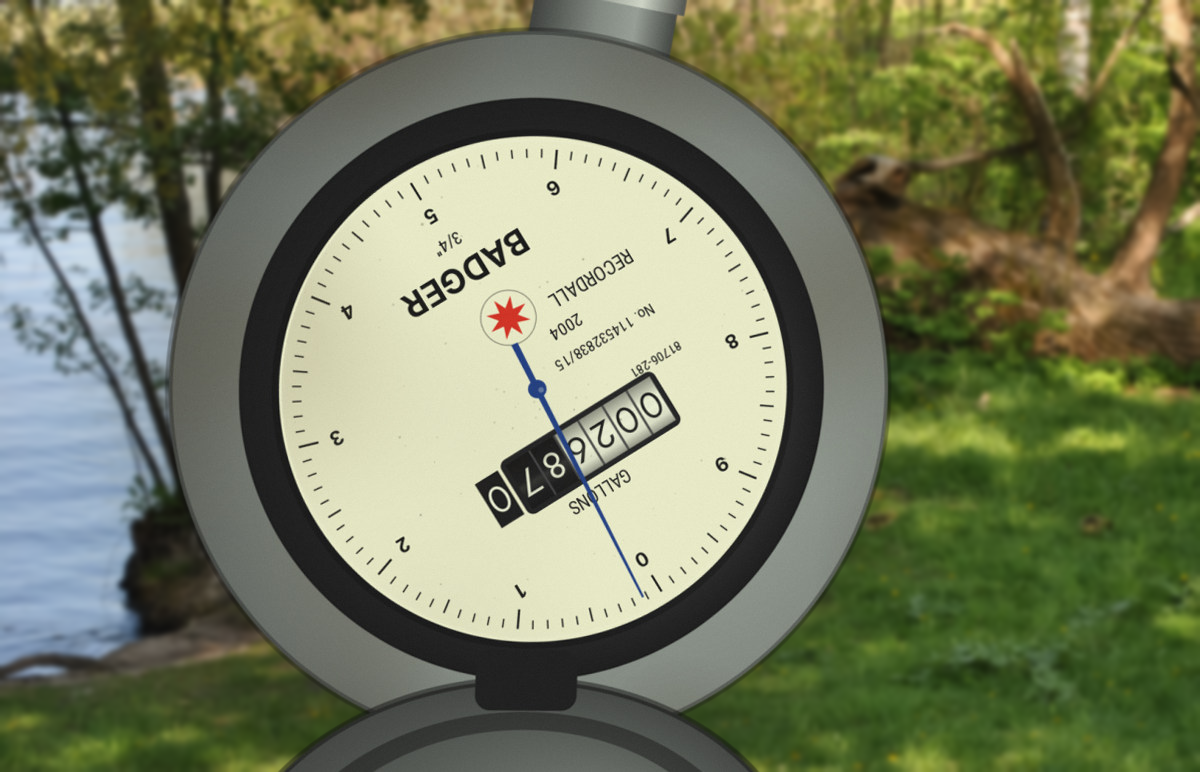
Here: 26870.1 gal
